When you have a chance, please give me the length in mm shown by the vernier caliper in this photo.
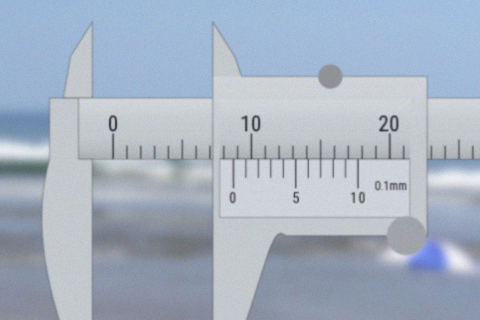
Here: 8.7 mm
